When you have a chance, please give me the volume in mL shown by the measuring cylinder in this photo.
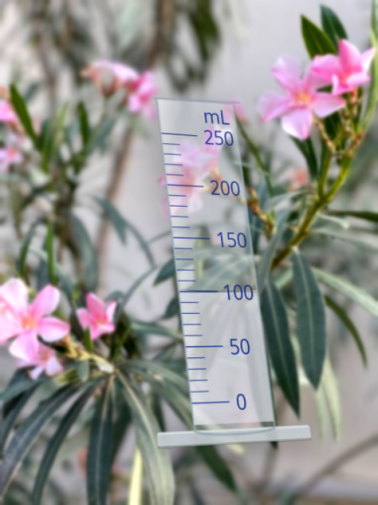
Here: 100 mL
